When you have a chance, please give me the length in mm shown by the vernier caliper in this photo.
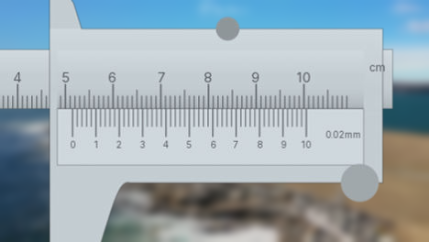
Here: 51.5 mm
